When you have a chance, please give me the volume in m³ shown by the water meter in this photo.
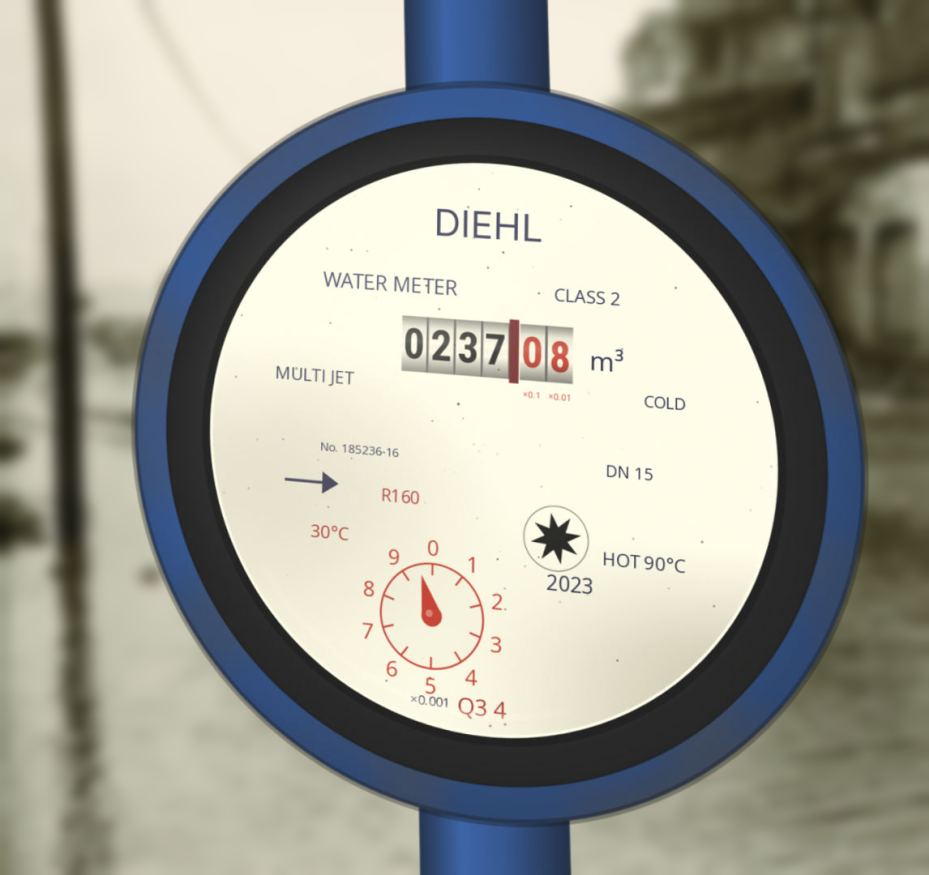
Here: 237.079 m³
